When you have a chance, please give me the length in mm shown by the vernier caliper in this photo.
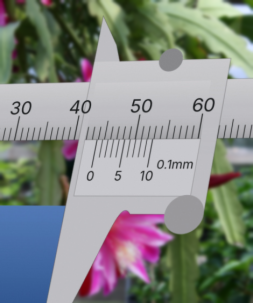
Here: 43.8 mm
